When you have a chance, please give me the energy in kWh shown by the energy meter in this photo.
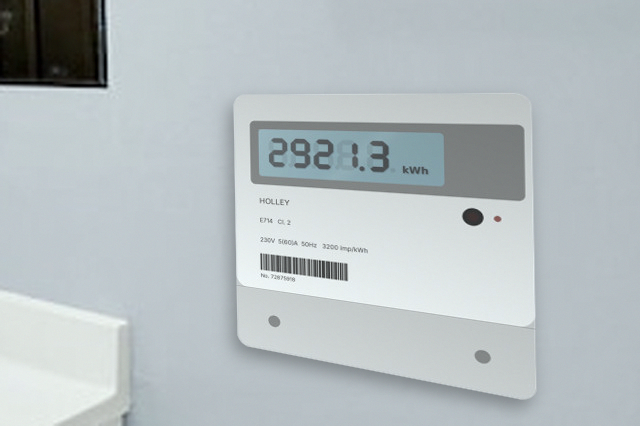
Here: 2921.3 kWh
